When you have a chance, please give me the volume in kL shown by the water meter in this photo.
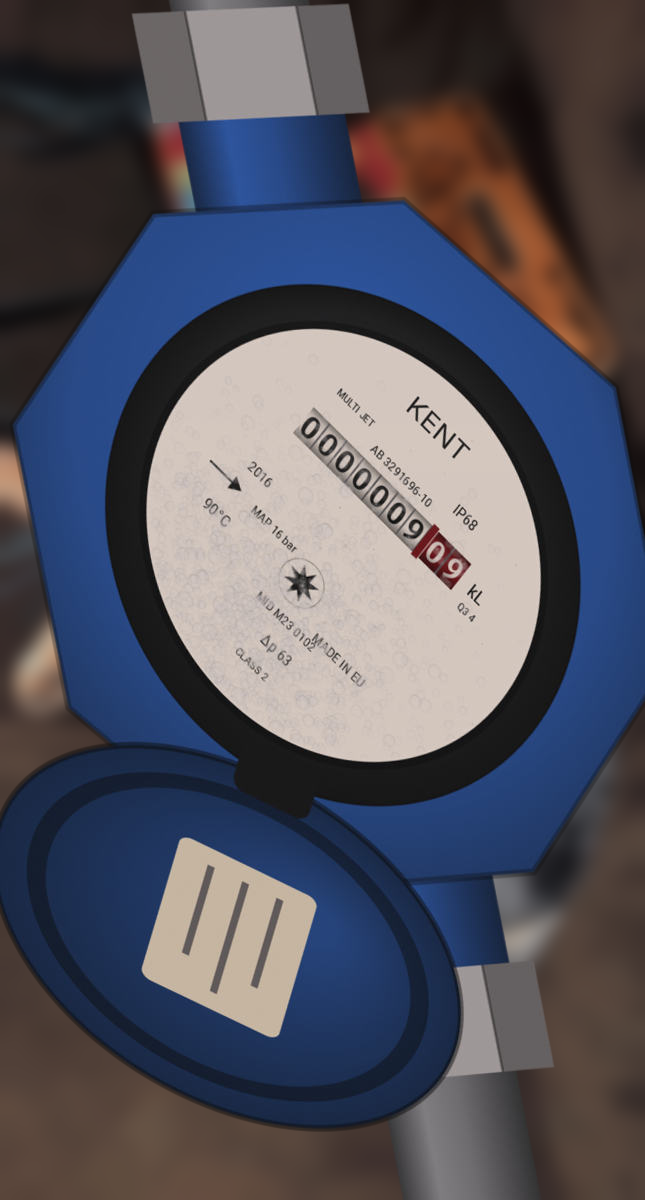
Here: 9.09 kL
